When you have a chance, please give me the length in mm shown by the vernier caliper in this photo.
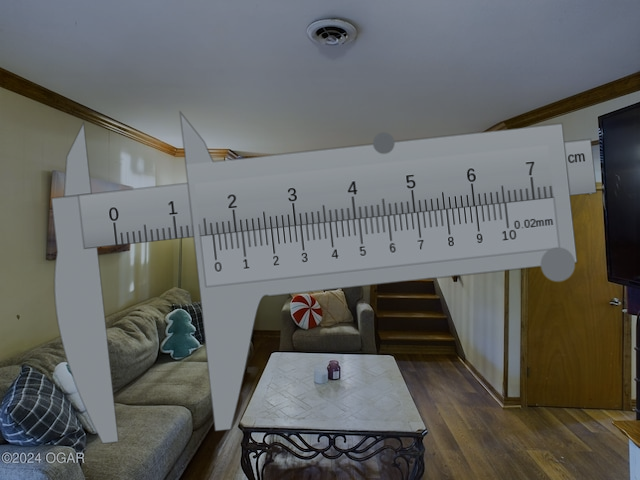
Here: 16.2 mm
